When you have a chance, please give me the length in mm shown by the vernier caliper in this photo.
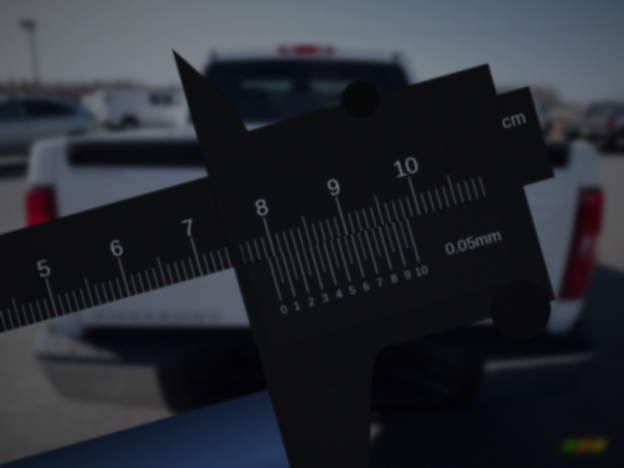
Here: 79.2 mm
